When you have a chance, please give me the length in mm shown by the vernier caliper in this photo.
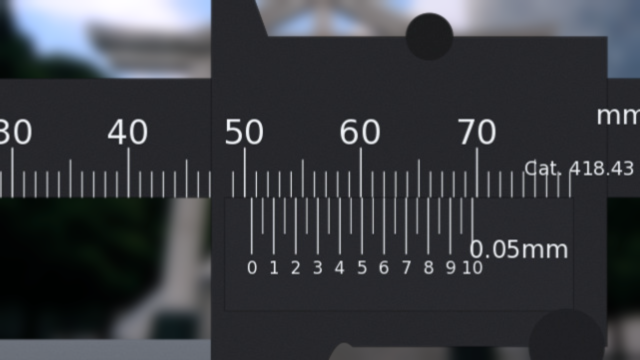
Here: 50.6 mm
